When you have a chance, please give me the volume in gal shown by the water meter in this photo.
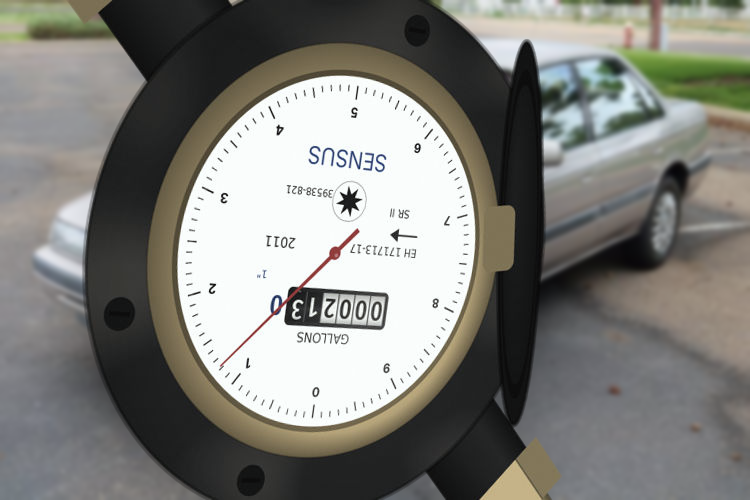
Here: 2131.2 gal
